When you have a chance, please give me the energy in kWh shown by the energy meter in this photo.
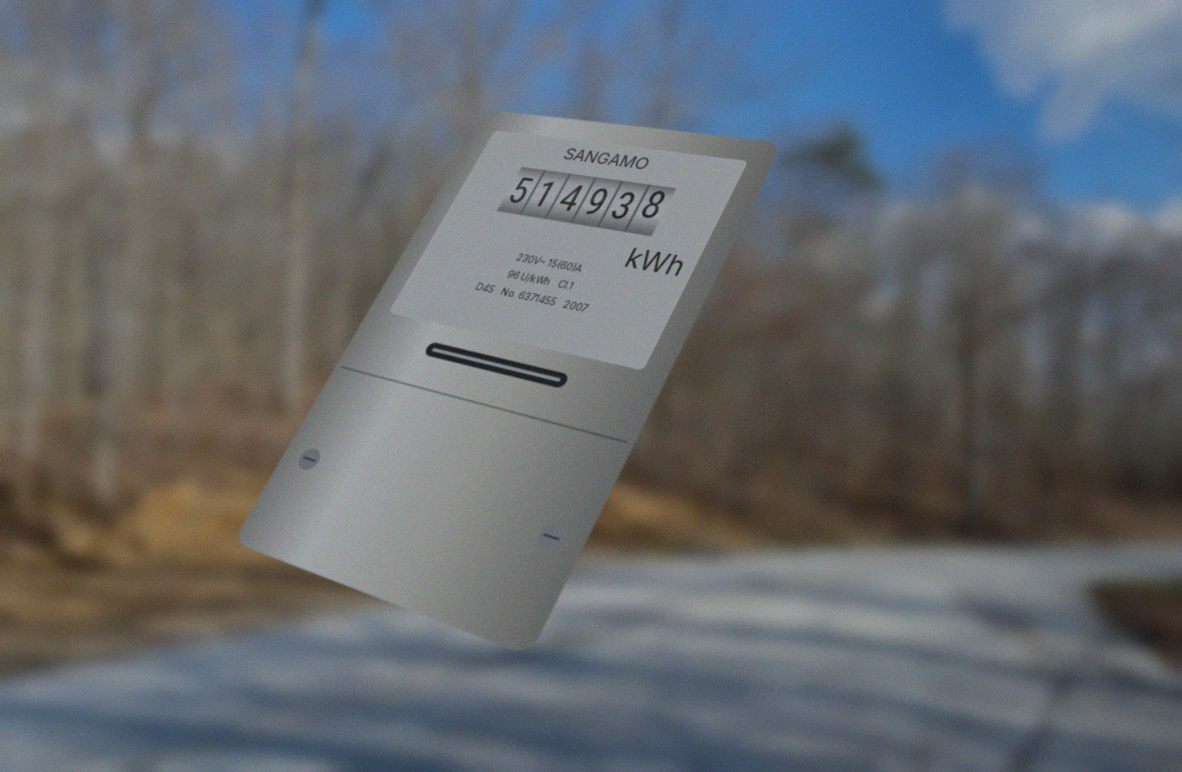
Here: 514938 kWh
